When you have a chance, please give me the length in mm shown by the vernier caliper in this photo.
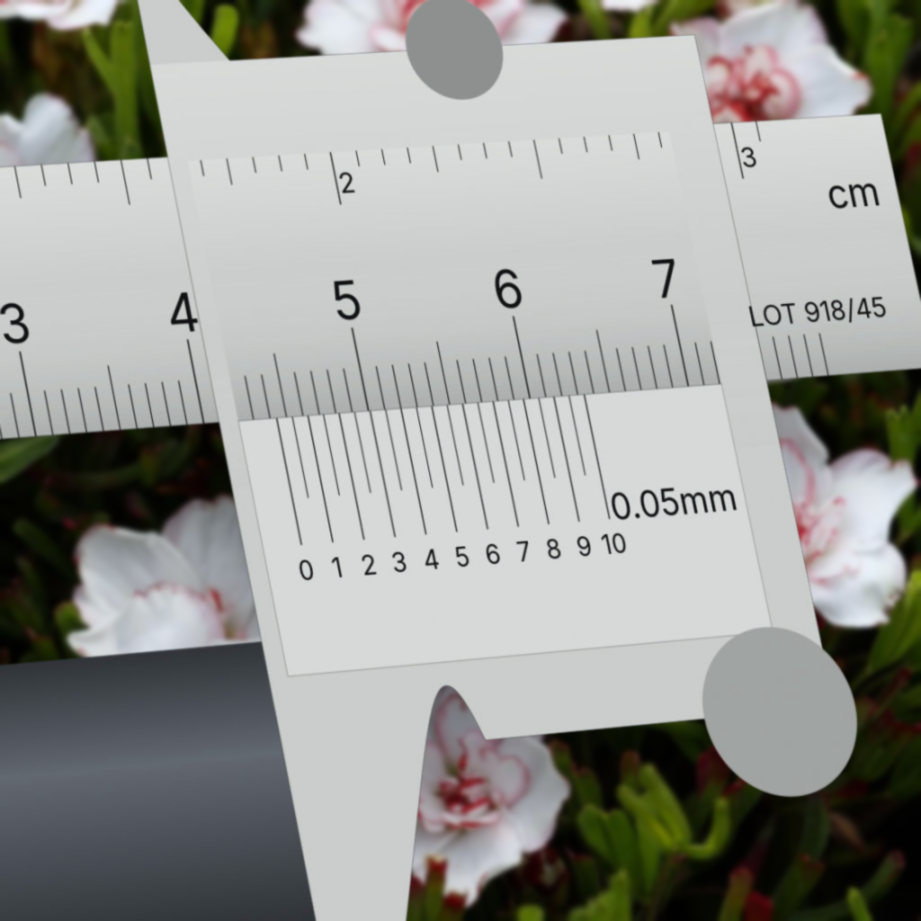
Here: 44.4 mm
